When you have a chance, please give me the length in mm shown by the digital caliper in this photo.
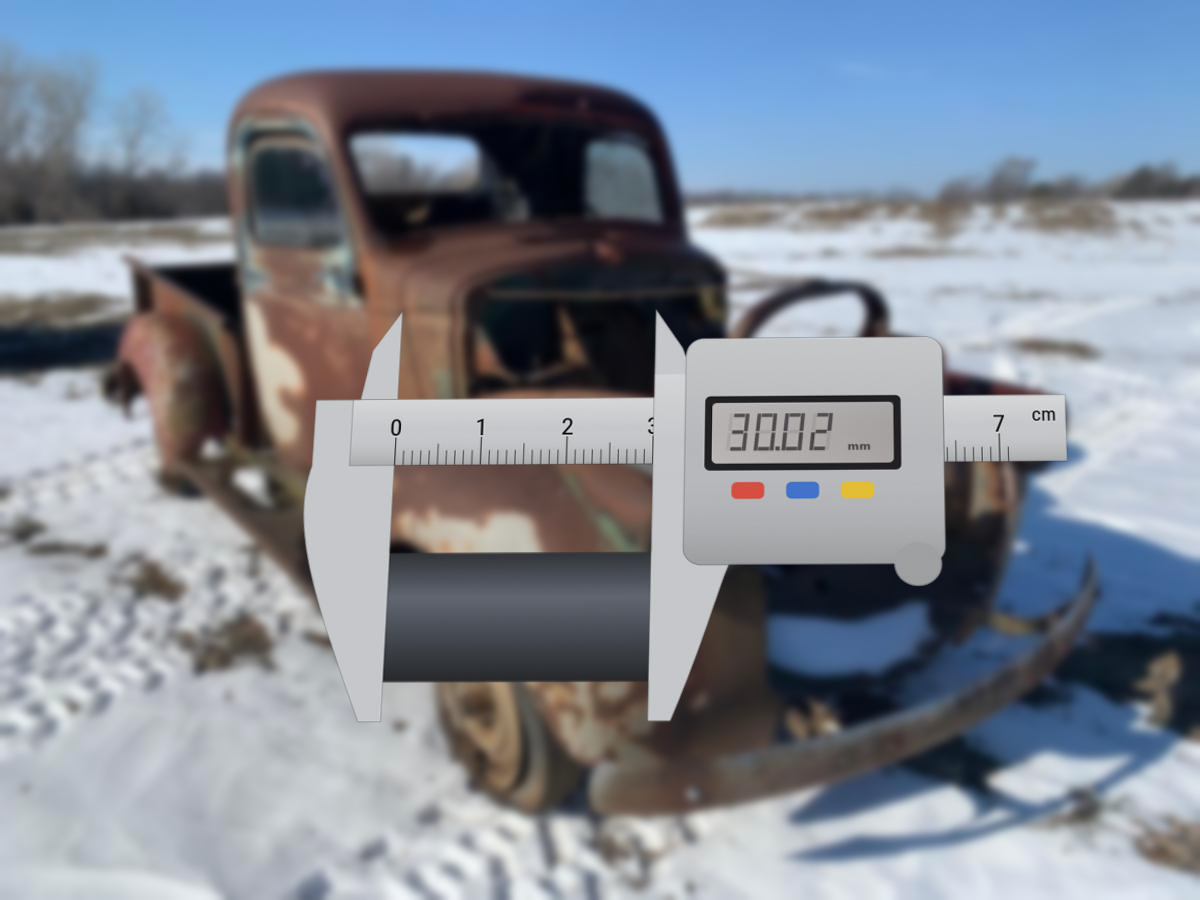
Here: 30.02 mm
